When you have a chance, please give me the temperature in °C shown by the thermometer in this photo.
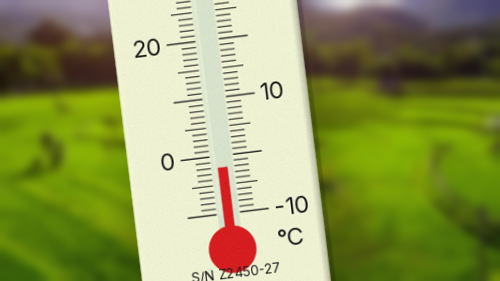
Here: -2 °C
